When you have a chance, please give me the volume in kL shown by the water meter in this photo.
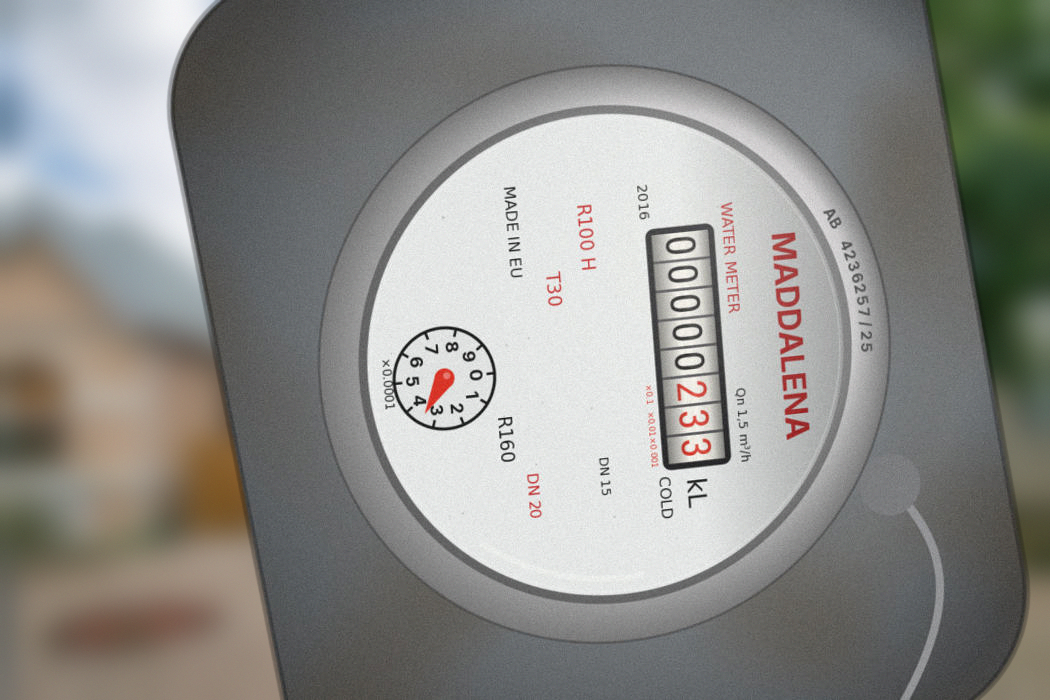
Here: 0.2333 kL
